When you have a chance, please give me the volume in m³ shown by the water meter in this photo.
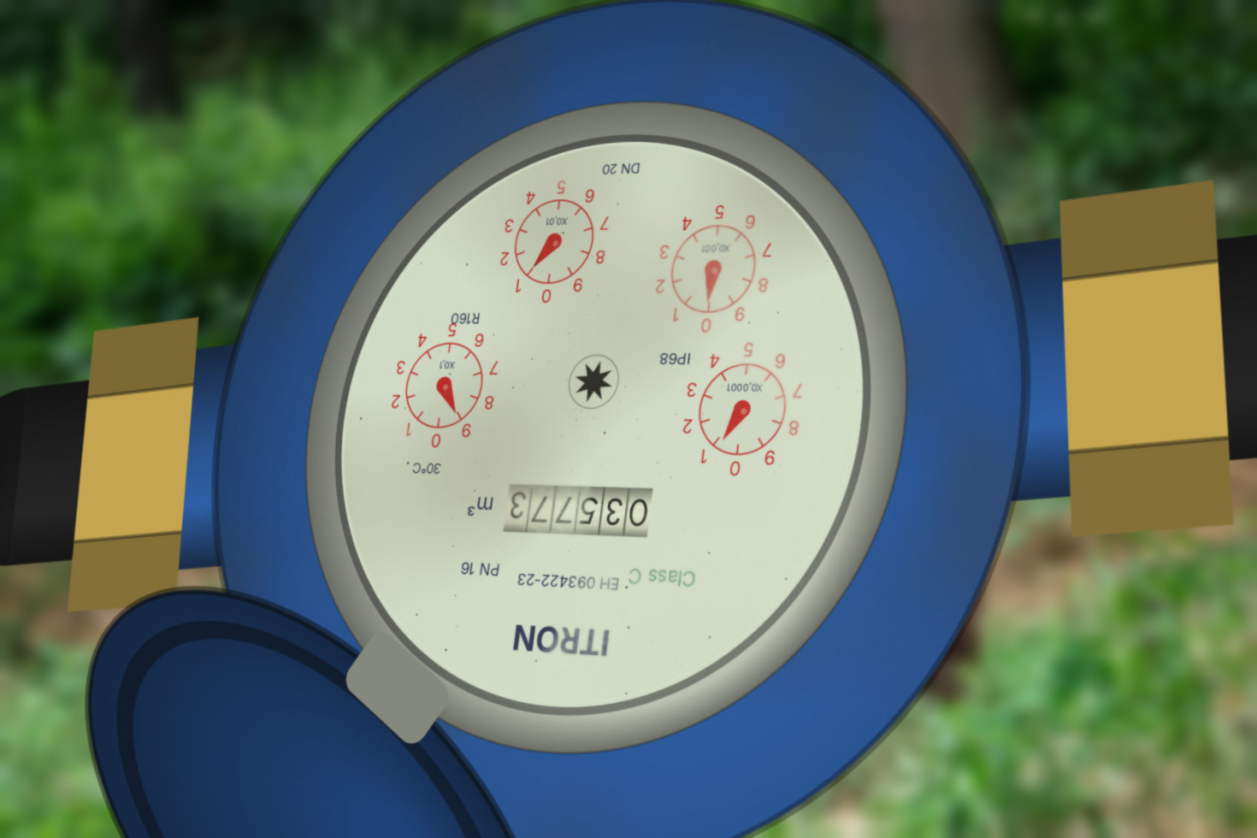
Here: 35772.9100 m³
